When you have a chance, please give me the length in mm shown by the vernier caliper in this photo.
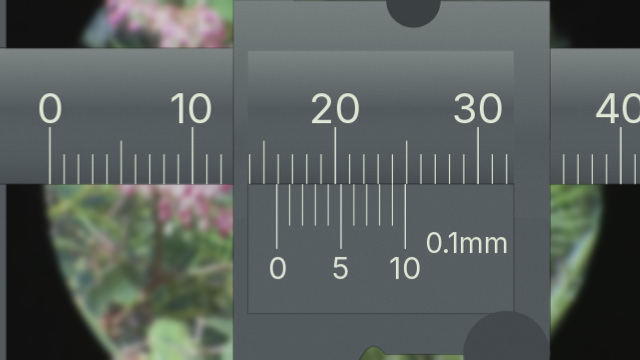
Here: 15.9 mm
